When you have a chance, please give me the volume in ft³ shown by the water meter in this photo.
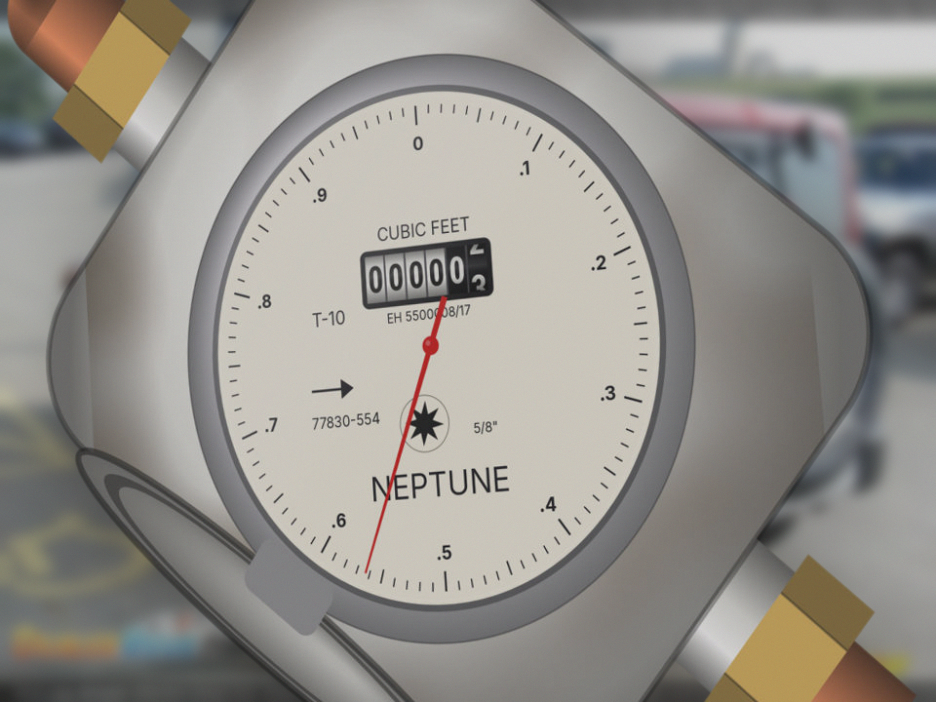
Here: 2.56 ft³
